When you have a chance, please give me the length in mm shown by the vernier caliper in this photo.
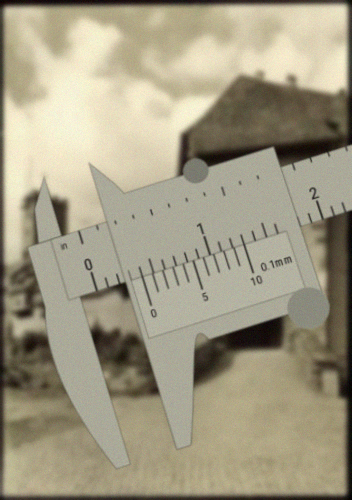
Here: 4.0 mm
